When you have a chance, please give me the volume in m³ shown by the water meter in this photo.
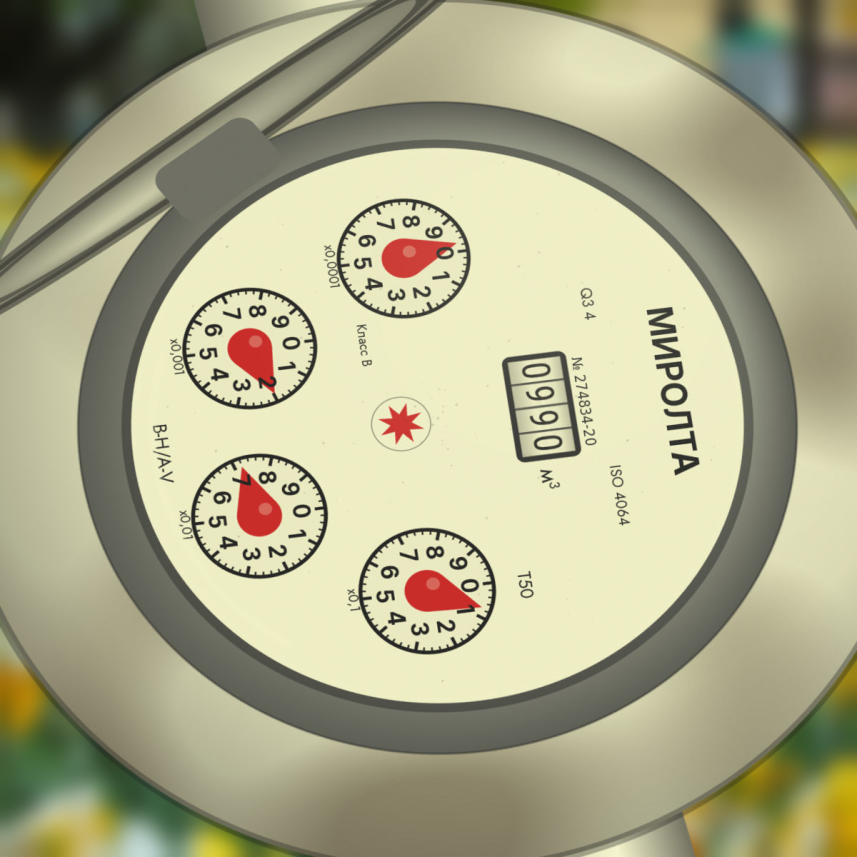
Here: 990.0719 m³
